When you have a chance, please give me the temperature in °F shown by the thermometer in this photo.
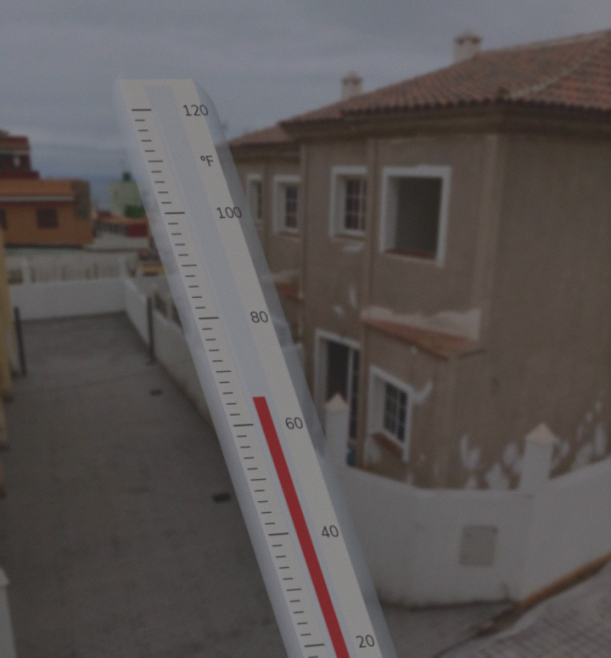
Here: 65 °F
